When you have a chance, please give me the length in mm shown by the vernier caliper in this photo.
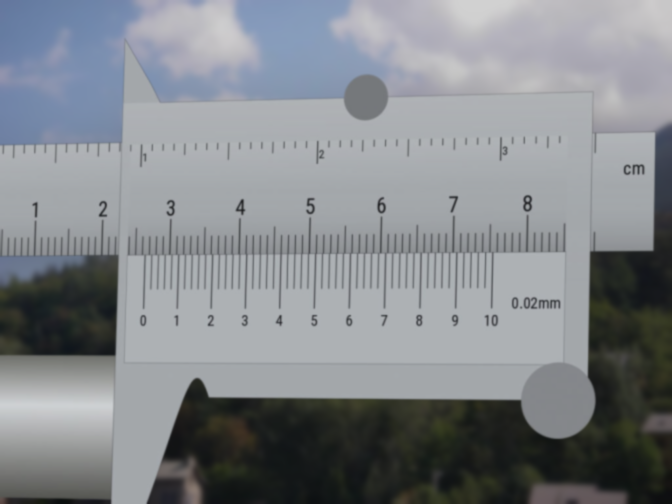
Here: 26.4 mm
